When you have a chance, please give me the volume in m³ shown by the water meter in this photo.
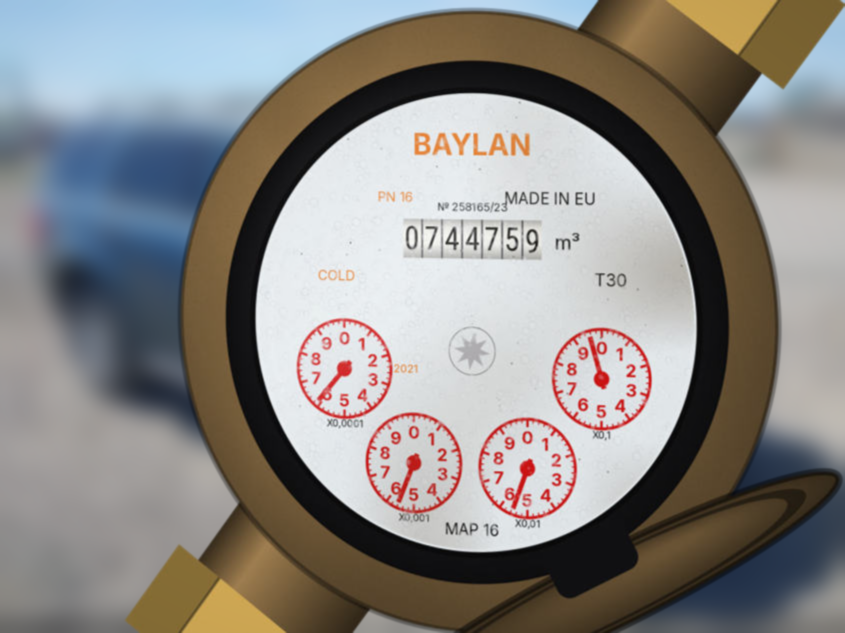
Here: 744758.9556 m³
